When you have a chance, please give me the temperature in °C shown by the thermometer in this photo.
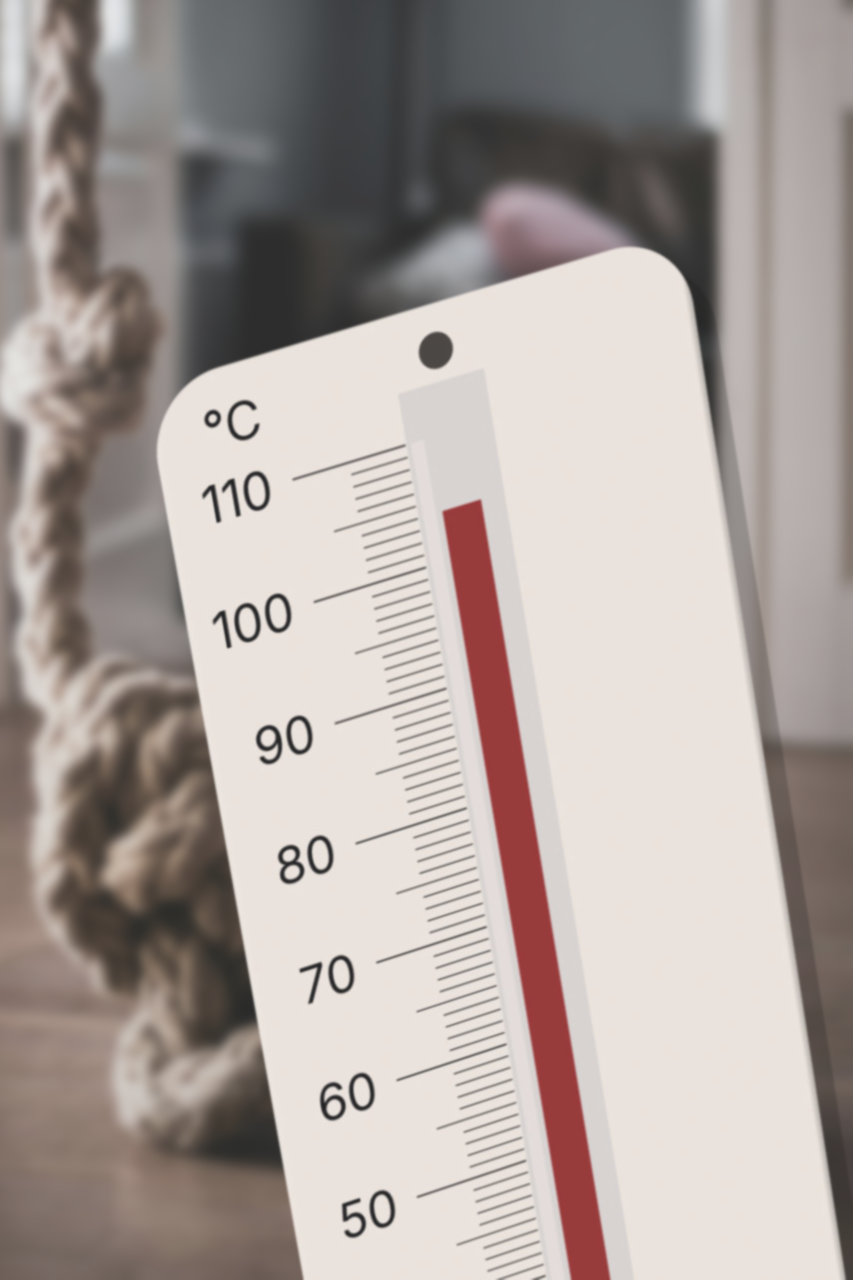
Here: 104 °C
